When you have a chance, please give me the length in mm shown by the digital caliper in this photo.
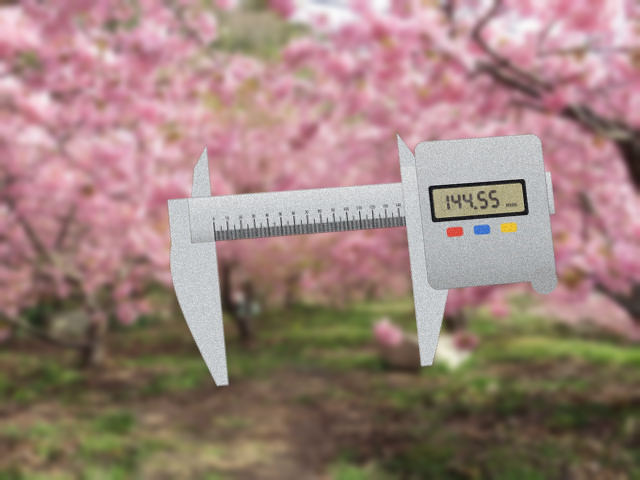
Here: 144.55 mm
